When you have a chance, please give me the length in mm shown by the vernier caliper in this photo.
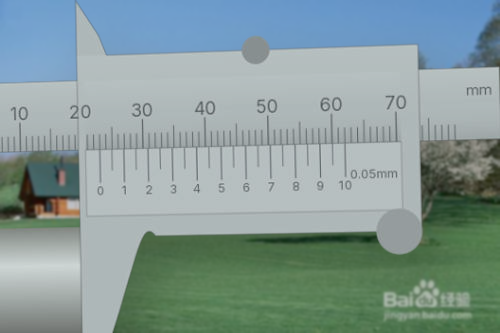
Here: 23.0 mm
